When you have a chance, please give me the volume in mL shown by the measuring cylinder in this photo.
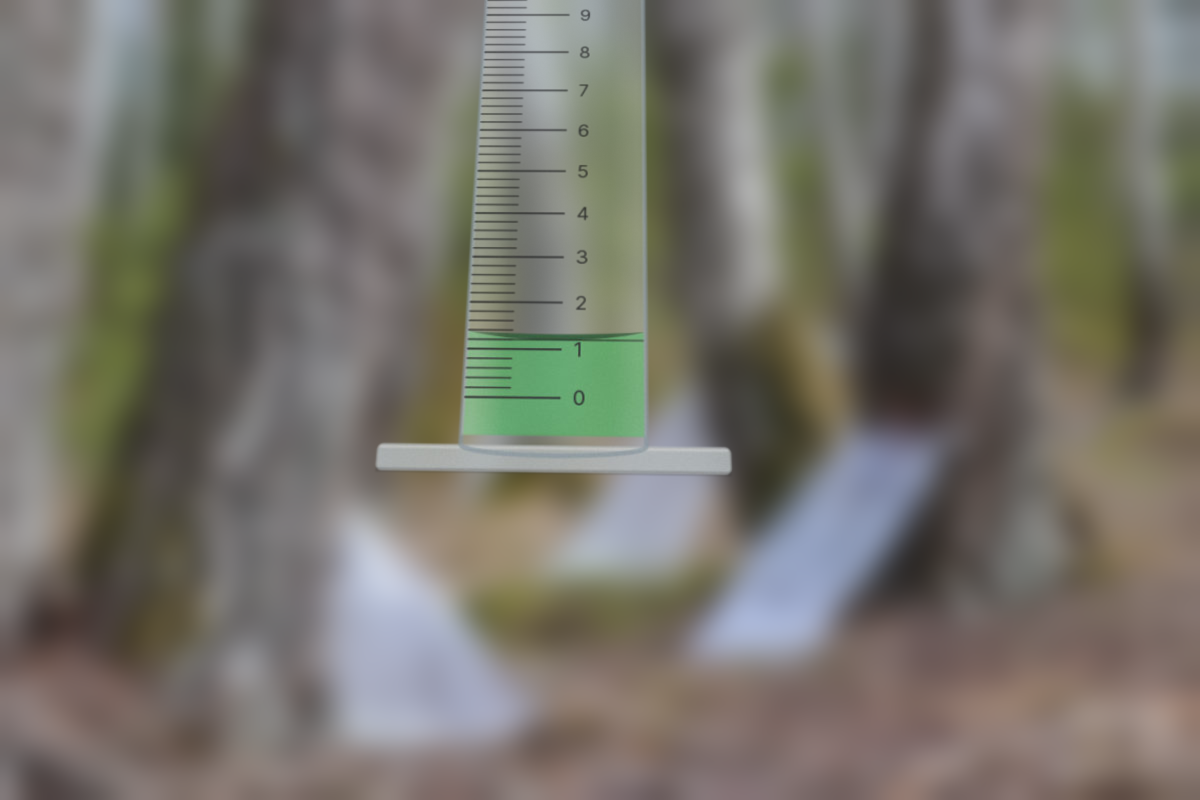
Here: 1.2 mL
